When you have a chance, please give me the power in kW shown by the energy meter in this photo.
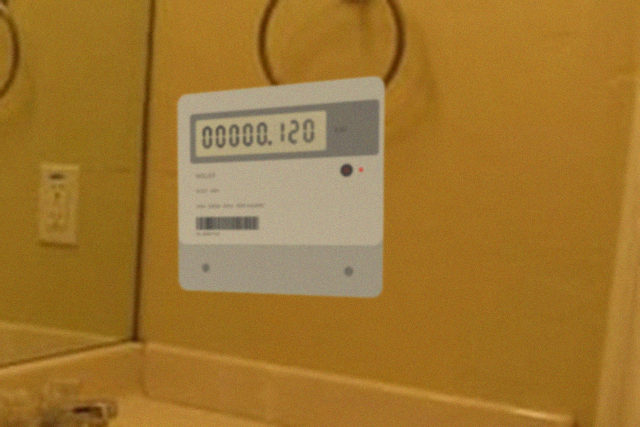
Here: 0.120 kW
